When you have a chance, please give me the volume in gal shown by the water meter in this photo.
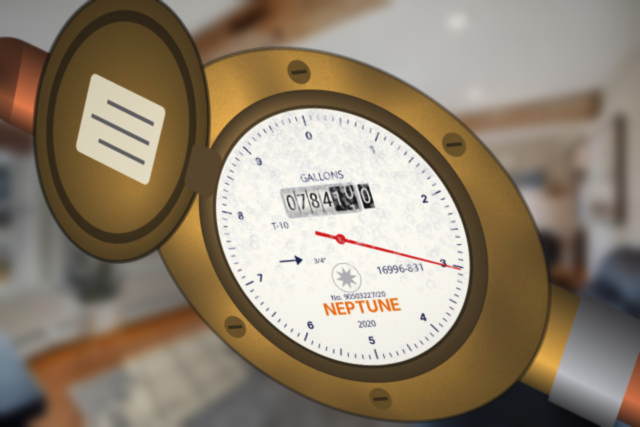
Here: 784103.0 gal
